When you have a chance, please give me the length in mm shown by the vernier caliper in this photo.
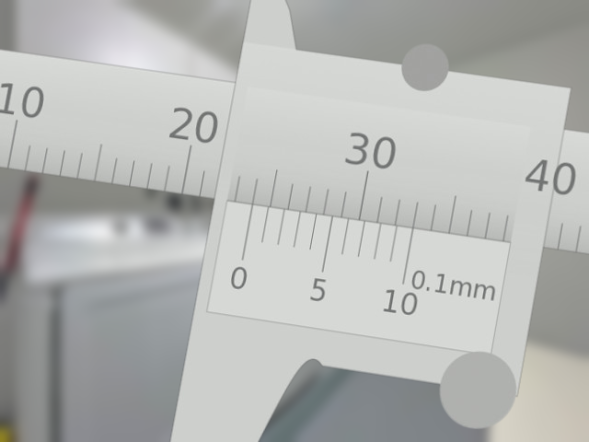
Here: 24.0 mm
